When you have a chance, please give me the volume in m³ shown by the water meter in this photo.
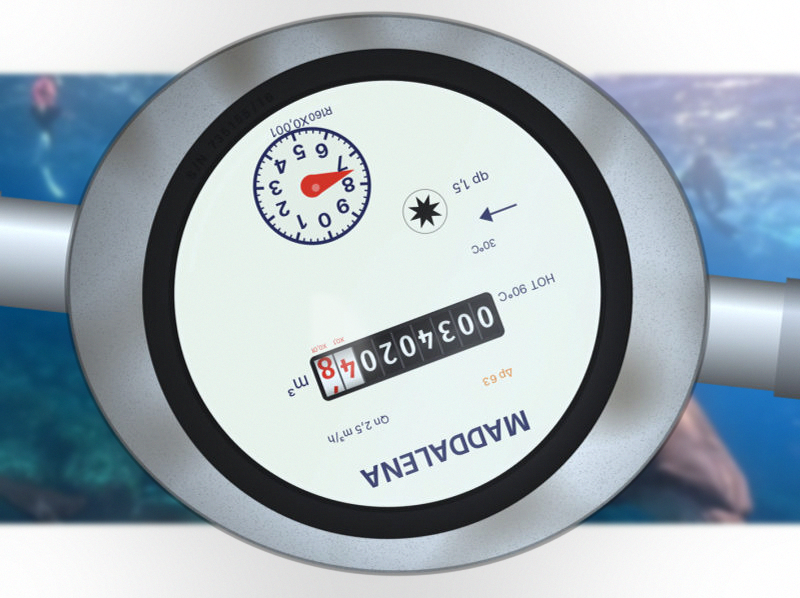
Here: 34020.477 m³
